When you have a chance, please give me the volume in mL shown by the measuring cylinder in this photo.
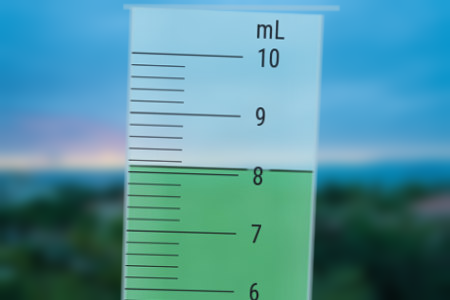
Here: 8.1 mL
